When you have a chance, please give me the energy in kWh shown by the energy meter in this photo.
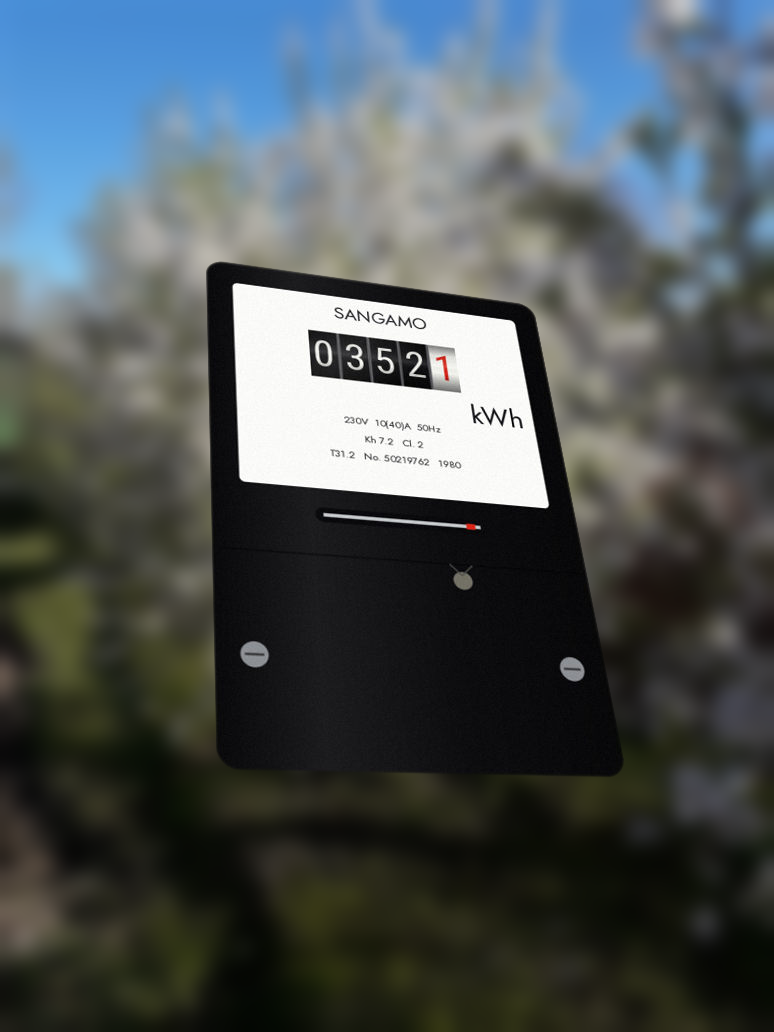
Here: 352.1 kWh
